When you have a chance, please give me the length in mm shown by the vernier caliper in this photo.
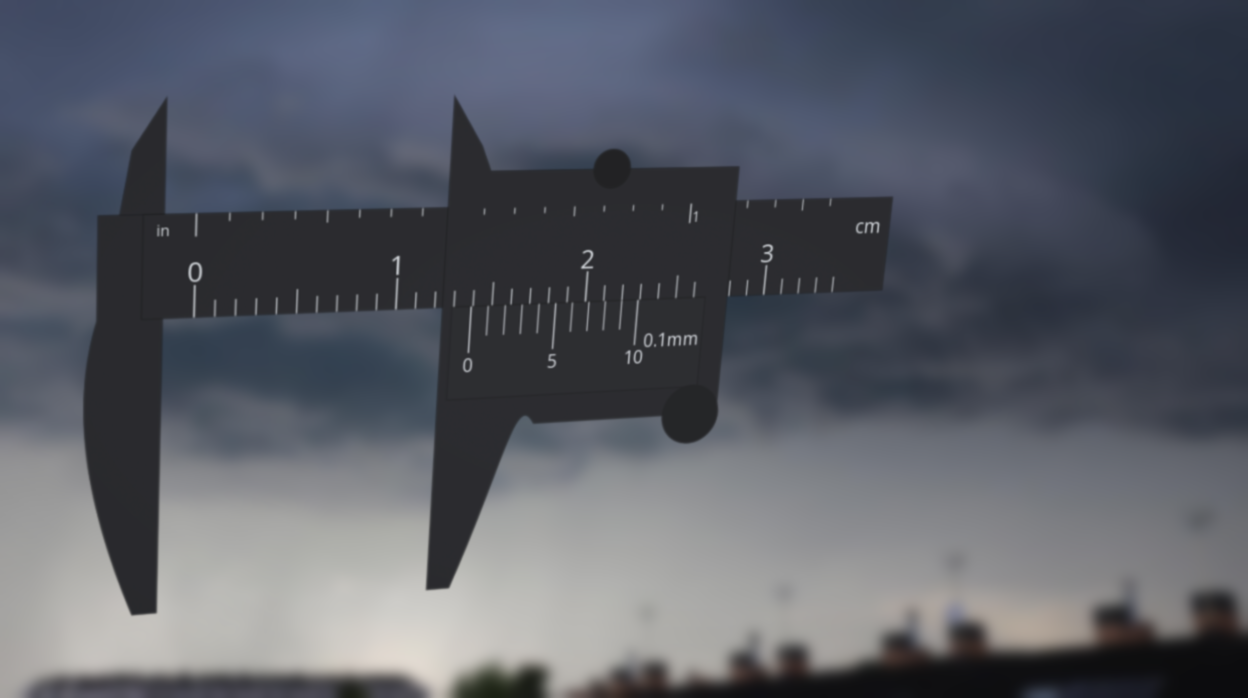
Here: 13.9 mm
